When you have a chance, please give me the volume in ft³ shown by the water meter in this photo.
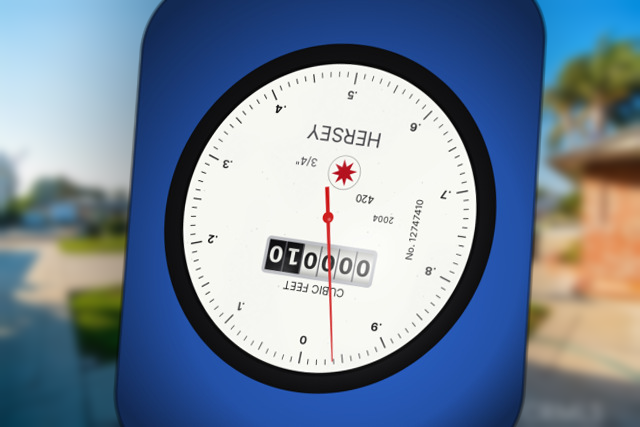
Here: 9.96 ft³
